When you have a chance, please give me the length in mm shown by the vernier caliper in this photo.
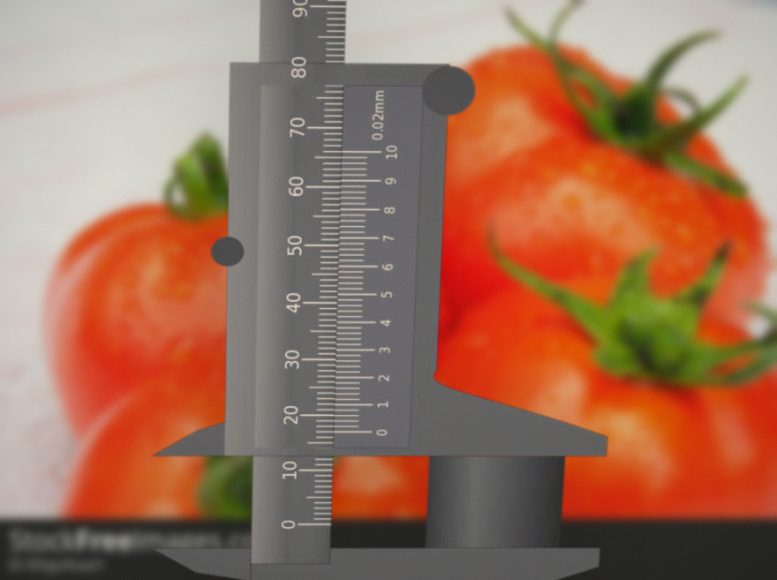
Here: 17.0 mm
